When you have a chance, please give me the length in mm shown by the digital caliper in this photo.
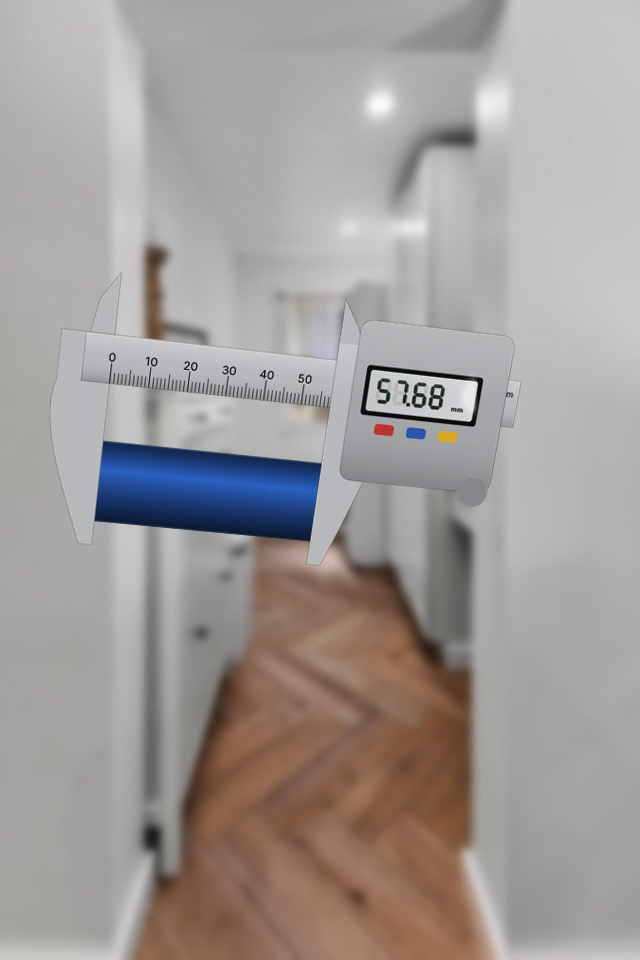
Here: 57.68 mm
